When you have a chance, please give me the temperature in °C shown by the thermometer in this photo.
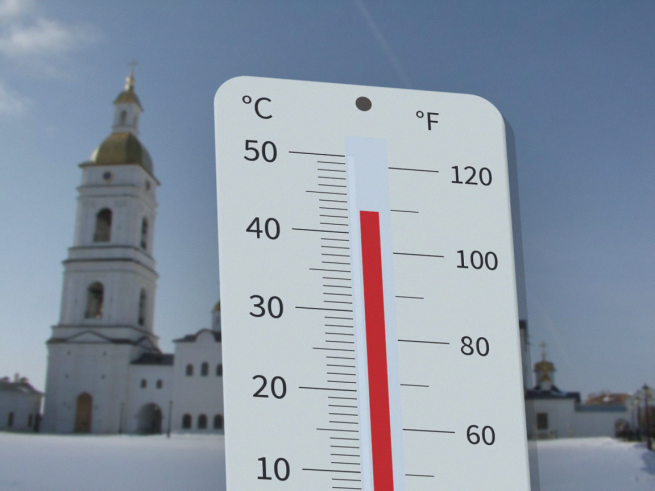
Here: 43 °C
